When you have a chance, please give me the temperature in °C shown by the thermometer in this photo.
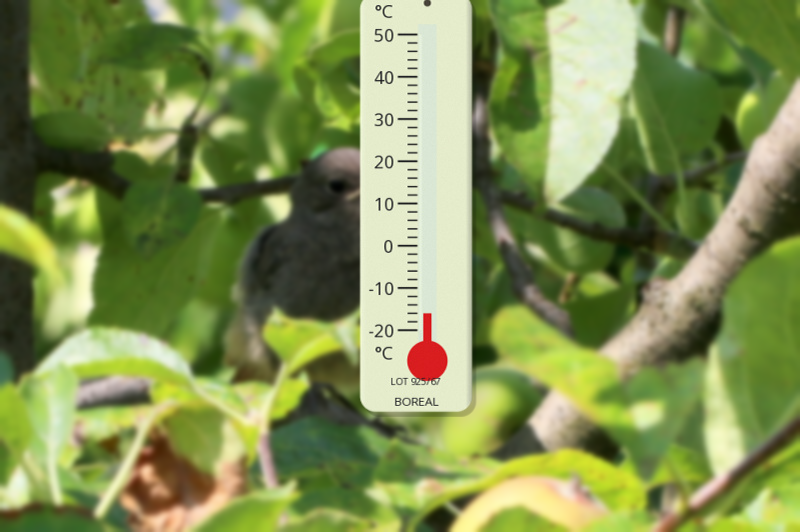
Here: -16 °C
